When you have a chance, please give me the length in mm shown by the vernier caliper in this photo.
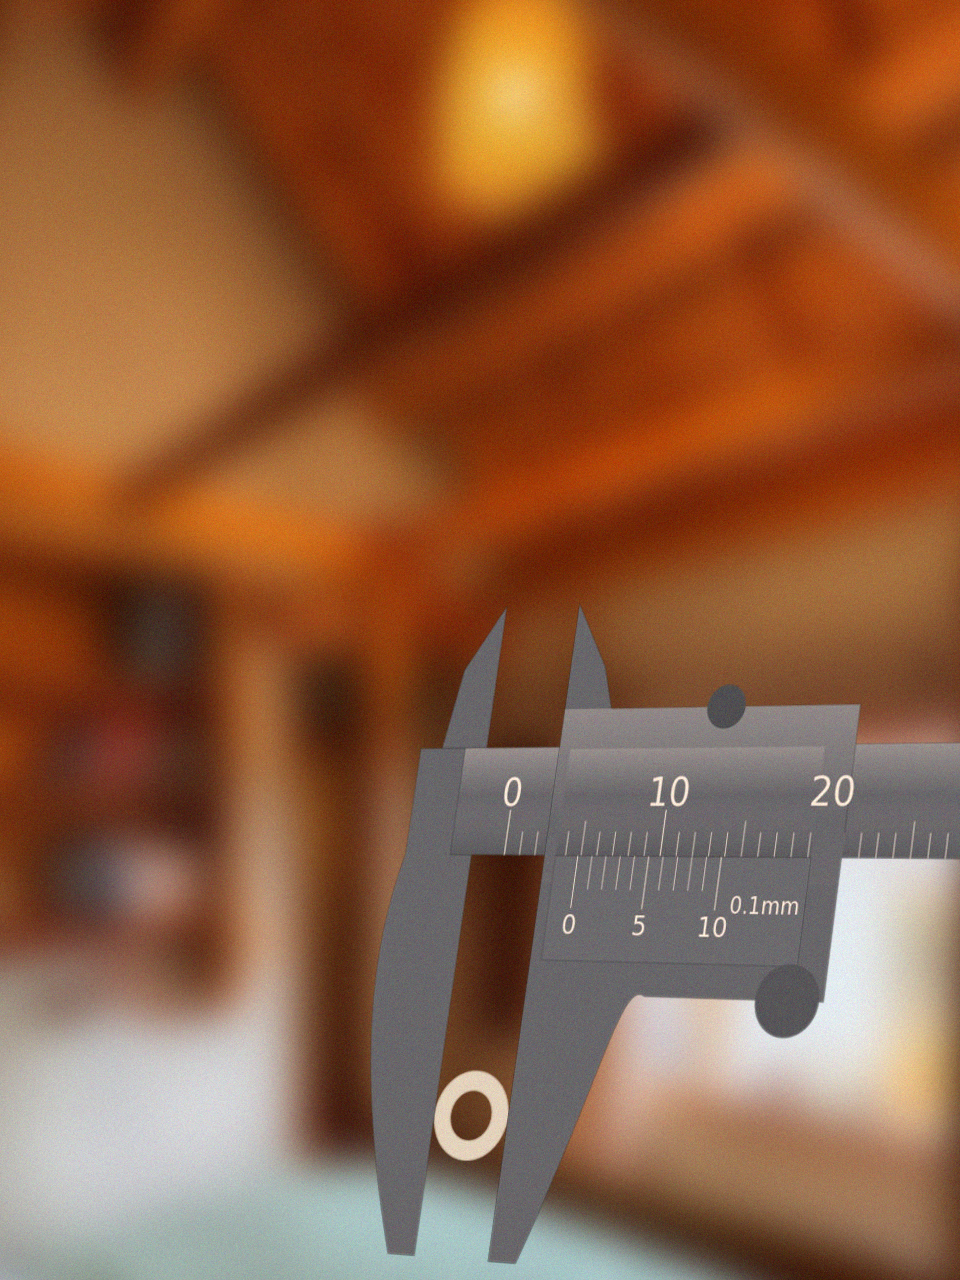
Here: 4.8 mm
